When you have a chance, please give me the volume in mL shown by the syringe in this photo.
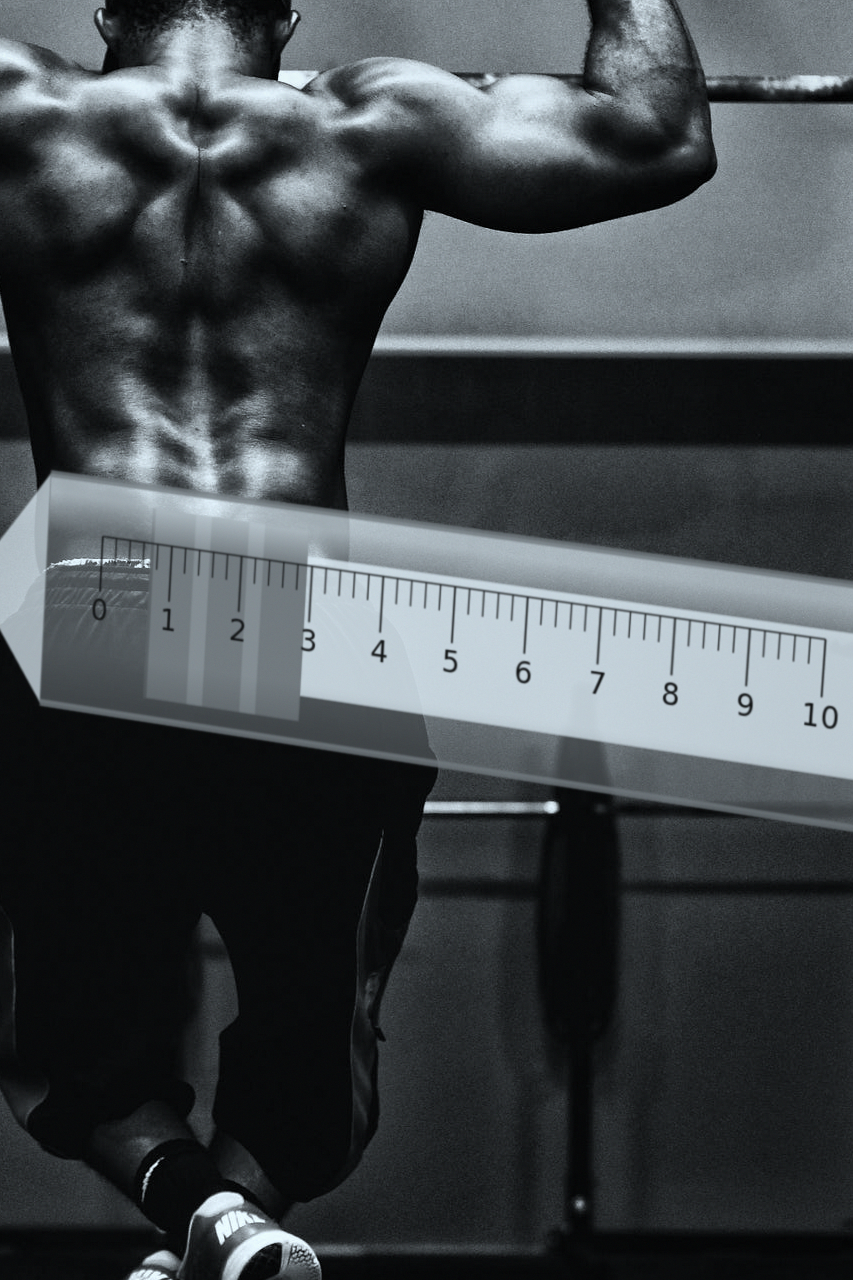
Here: 0.7 mL
